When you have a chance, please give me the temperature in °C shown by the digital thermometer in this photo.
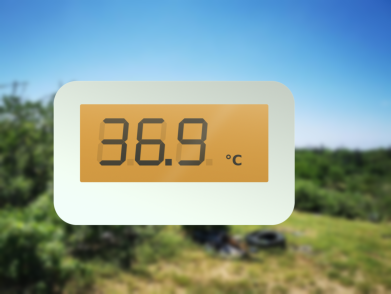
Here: 36.9 °C
